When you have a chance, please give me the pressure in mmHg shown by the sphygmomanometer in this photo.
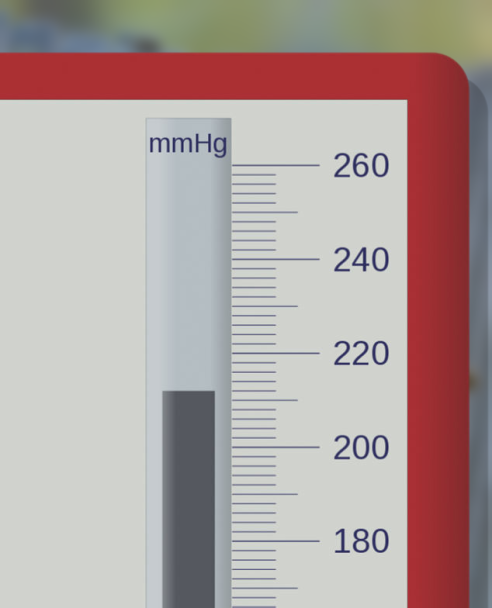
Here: 212 mmHg
